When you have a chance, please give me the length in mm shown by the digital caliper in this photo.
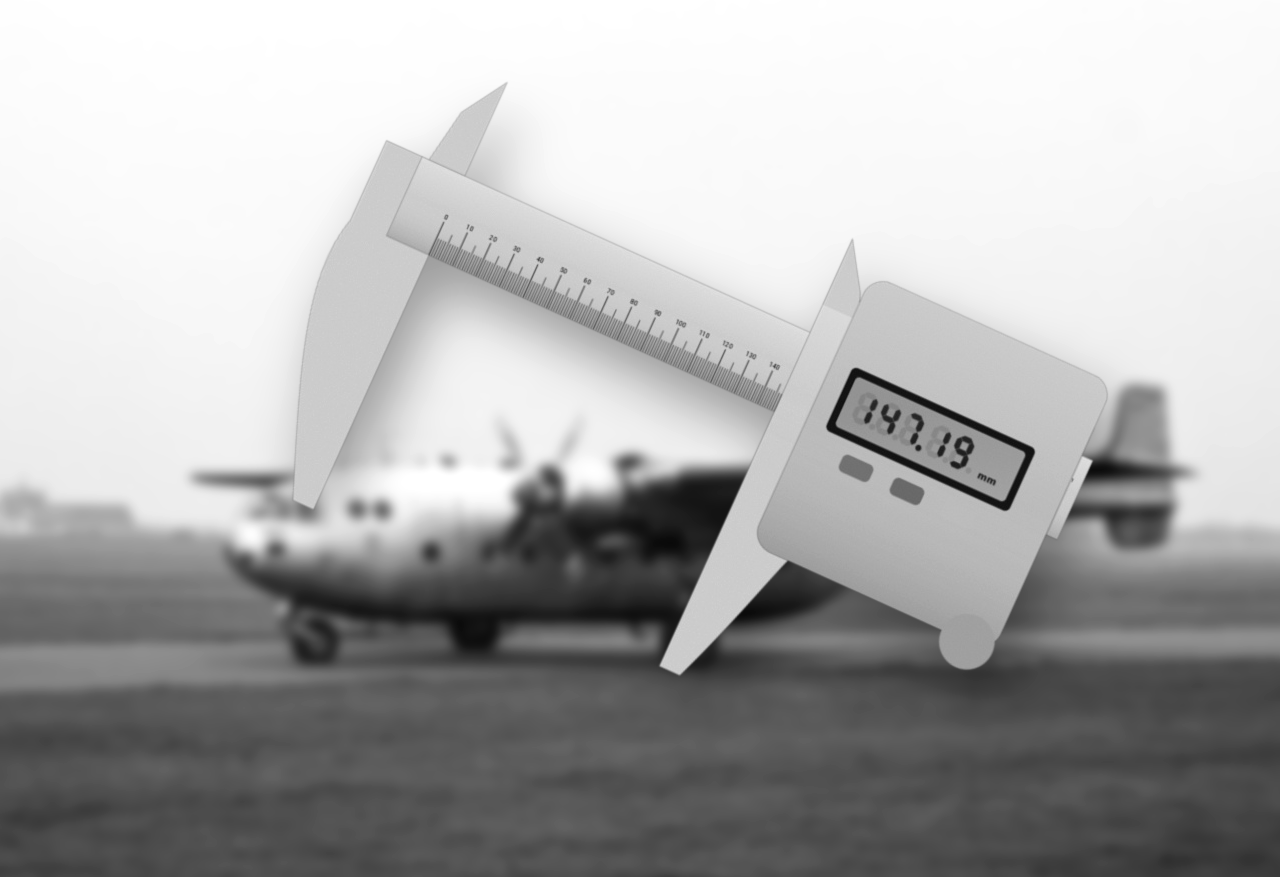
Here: 147.19 mm
